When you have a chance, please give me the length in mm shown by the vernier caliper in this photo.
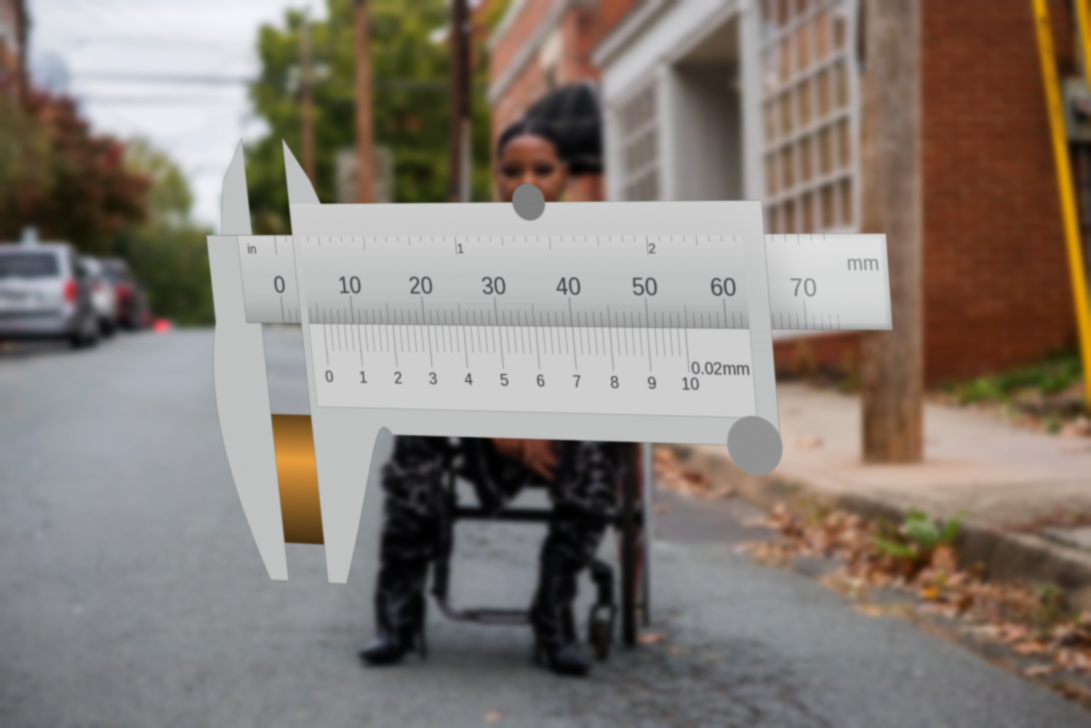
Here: 5.8 mm
